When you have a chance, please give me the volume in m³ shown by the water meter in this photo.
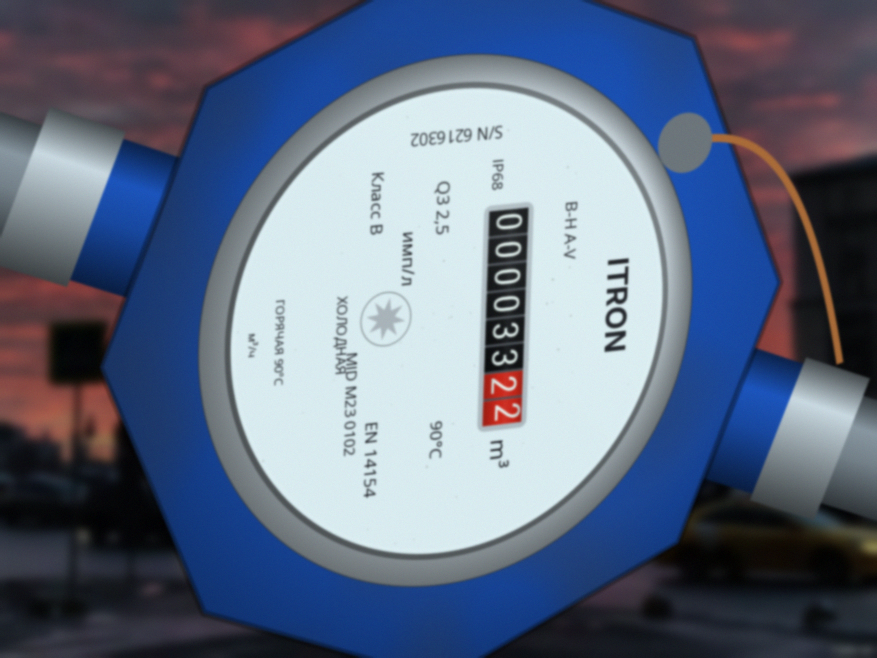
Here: 33.22 m³
